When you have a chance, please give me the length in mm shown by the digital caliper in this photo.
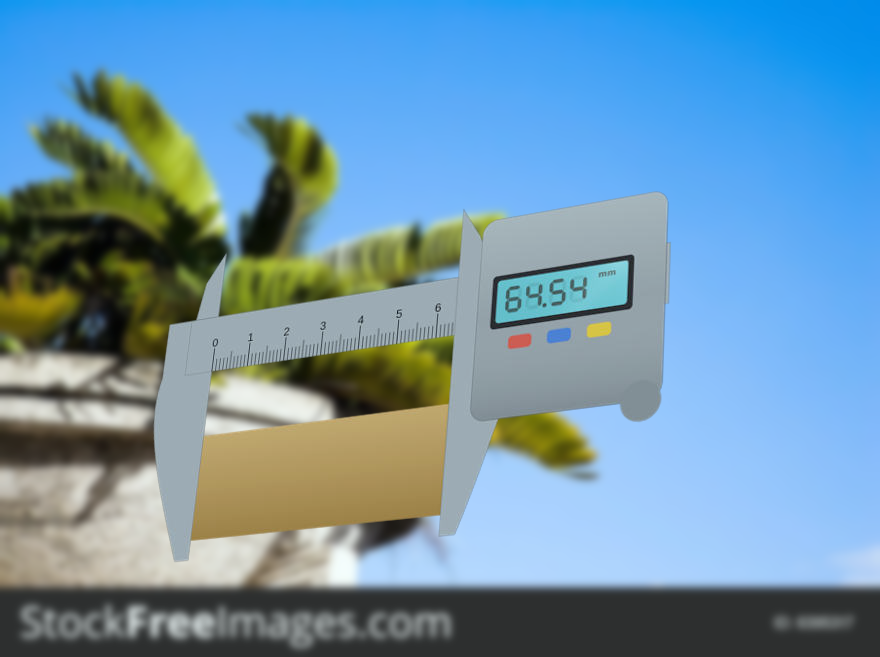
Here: 64.54 mm
